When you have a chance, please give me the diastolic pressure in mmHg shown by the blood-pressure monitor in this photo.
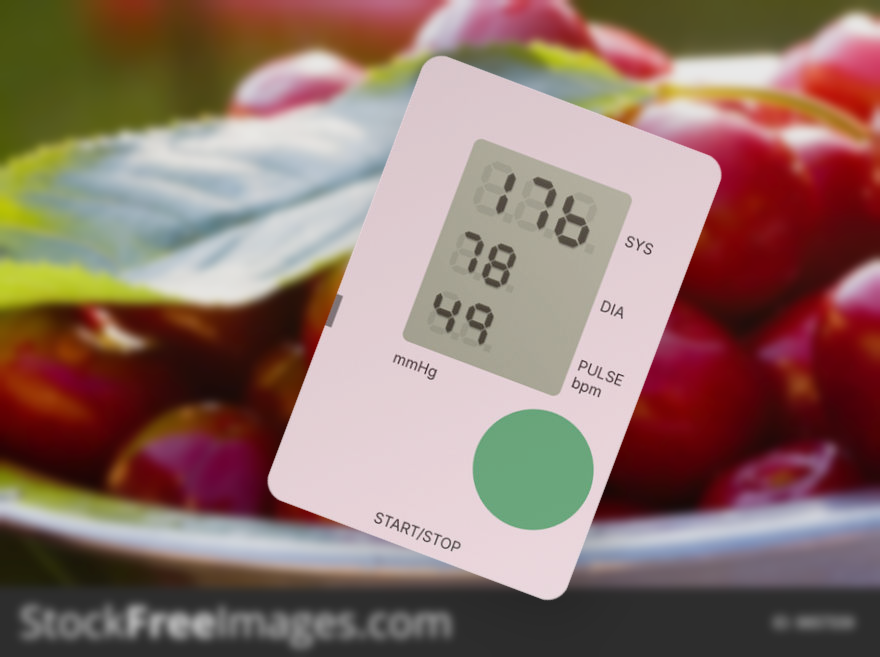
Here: 78 mmHg
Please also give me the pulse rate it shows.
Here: 49 bpm
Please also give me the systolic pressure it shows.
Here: 176 mmHg
